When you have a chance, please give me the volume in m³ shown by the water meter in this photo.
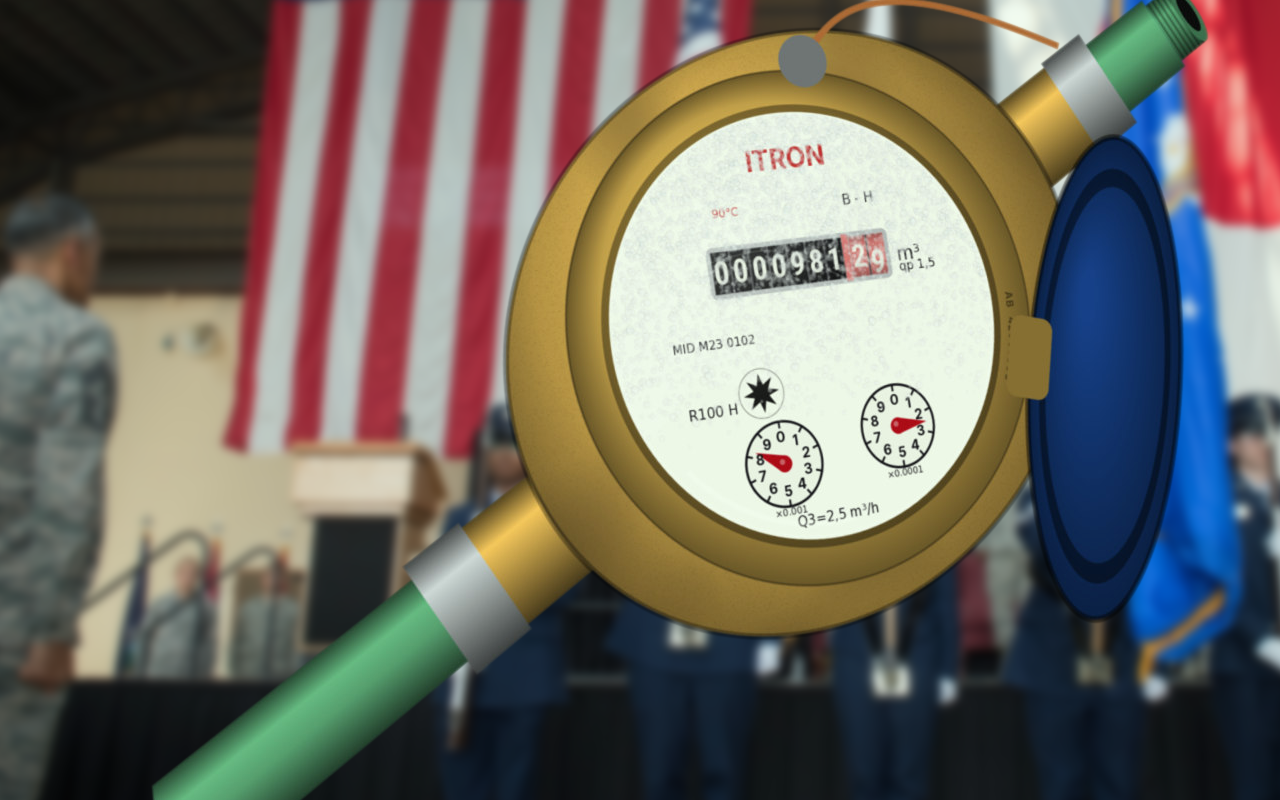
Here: 981.2882 m³
